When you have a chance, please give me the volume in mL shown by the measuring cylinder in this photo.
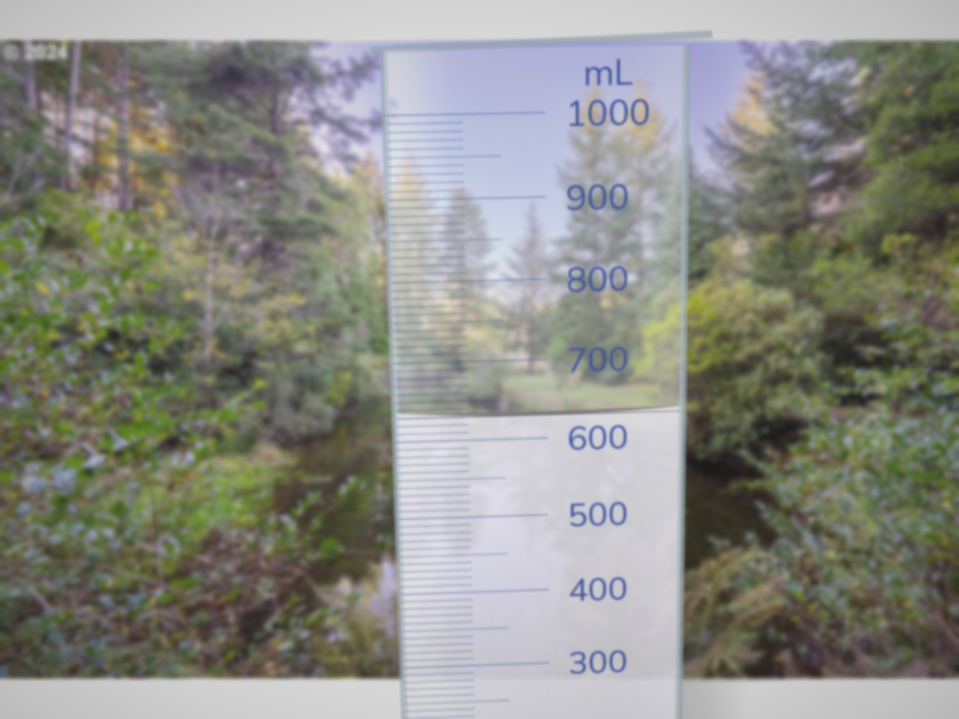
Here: 630 mL
